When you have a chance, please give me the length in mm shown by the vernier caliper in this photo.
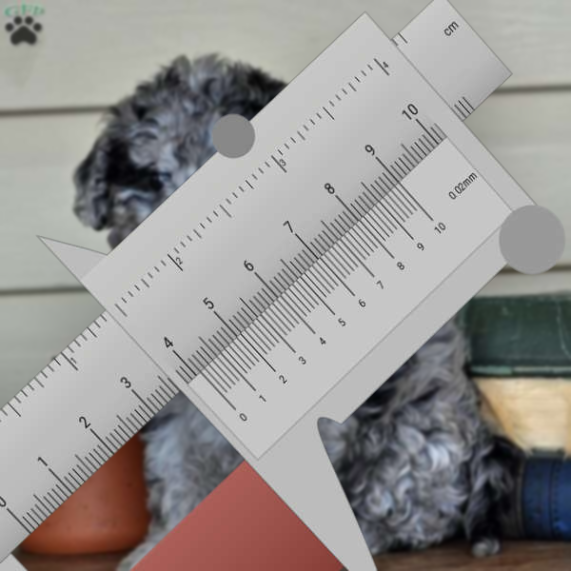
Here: 41.0 mm
